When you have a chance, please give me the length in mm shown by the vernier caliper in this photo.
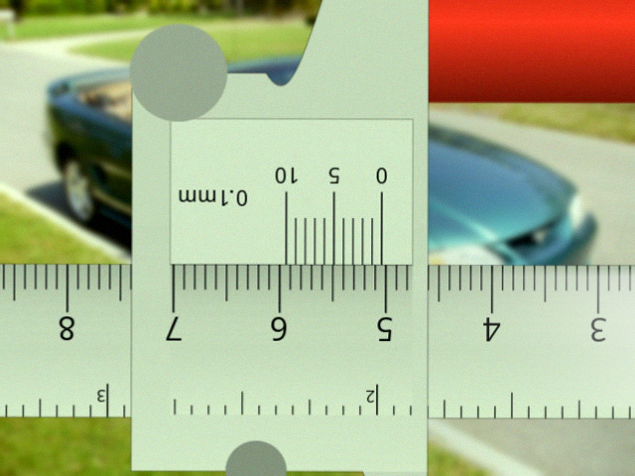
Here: 50.4 mm
